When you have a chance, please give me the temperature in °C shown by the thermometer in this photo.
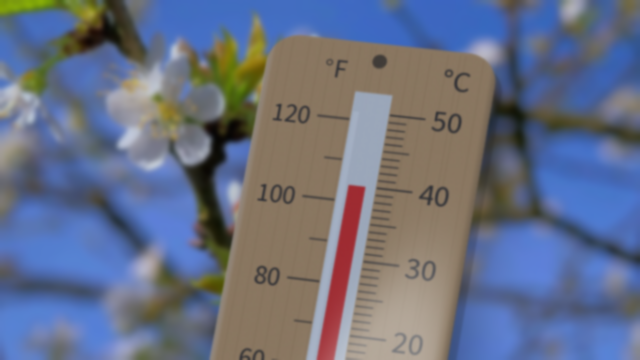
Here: 40 °C
